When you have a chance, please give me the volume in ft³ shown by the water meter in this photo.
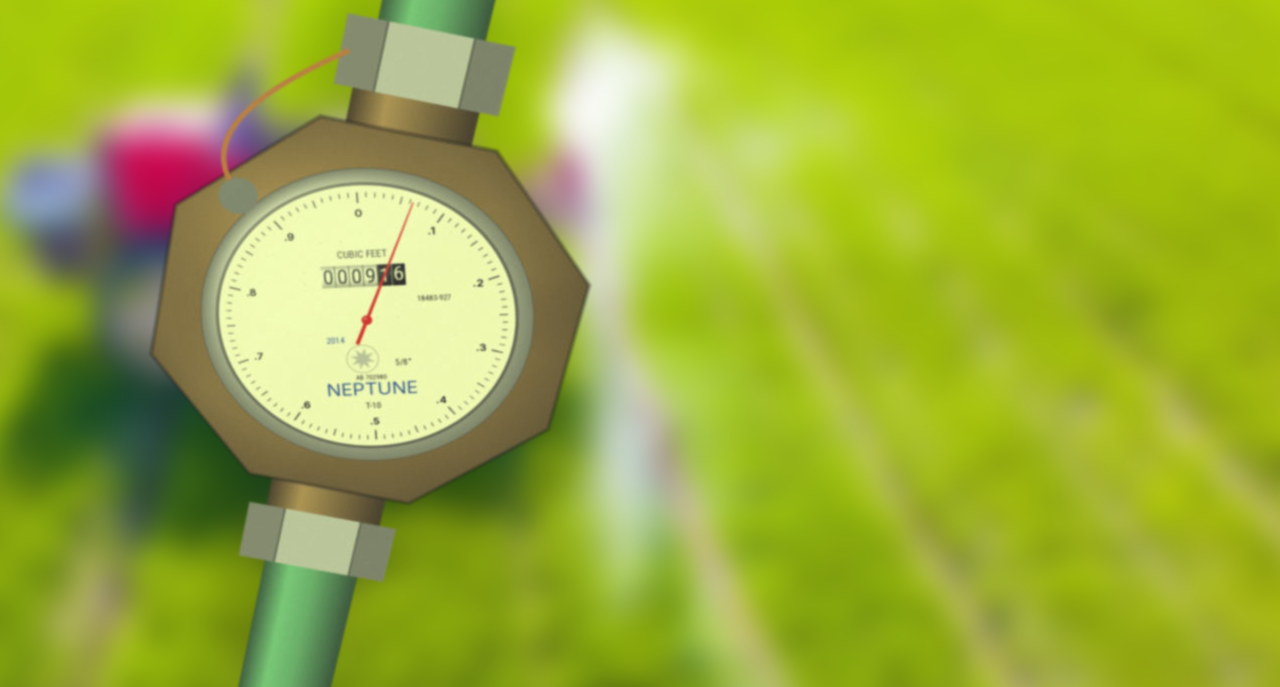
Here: 916.06 ft³
